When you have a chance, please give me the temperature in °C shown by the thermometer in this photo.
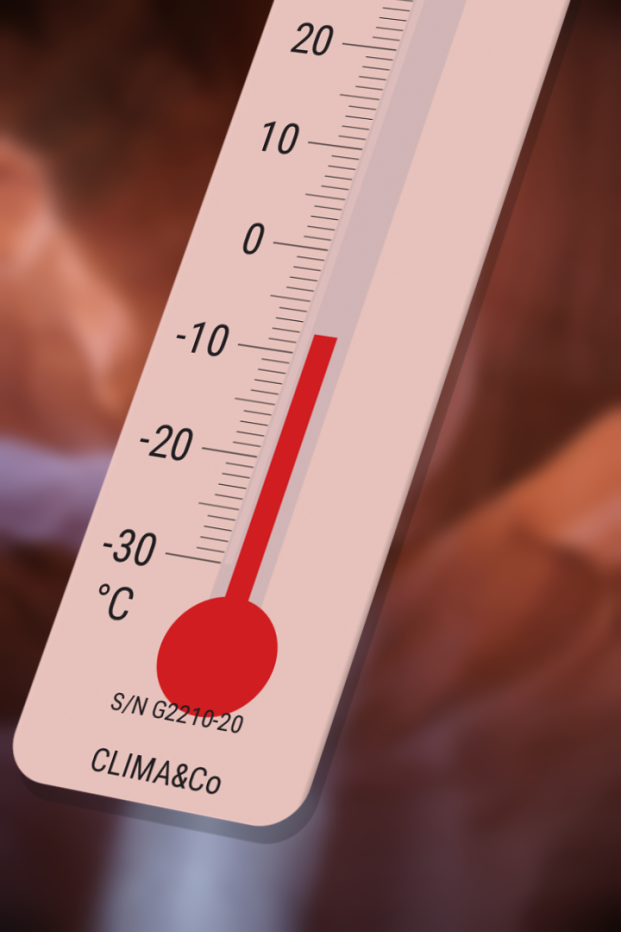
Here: -8 °C
